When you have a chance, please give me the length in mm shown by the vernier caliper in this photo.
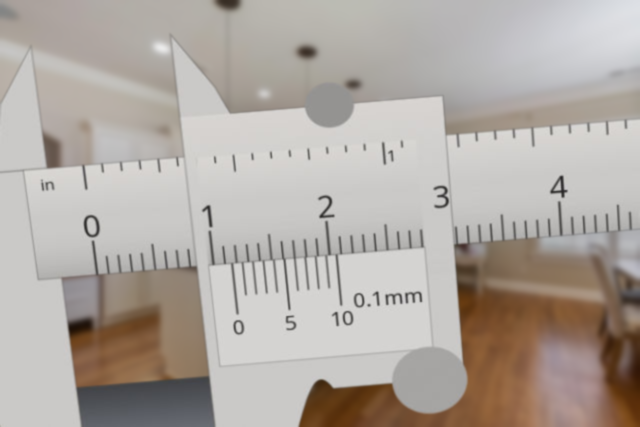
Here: 11.6 mm
